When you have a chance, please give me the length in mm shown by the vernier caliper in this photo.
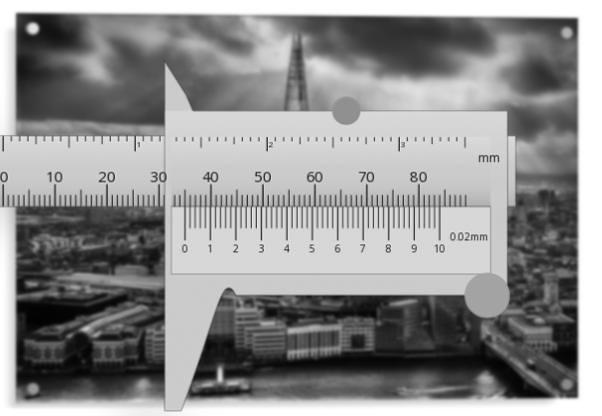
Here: 35.0 mm
